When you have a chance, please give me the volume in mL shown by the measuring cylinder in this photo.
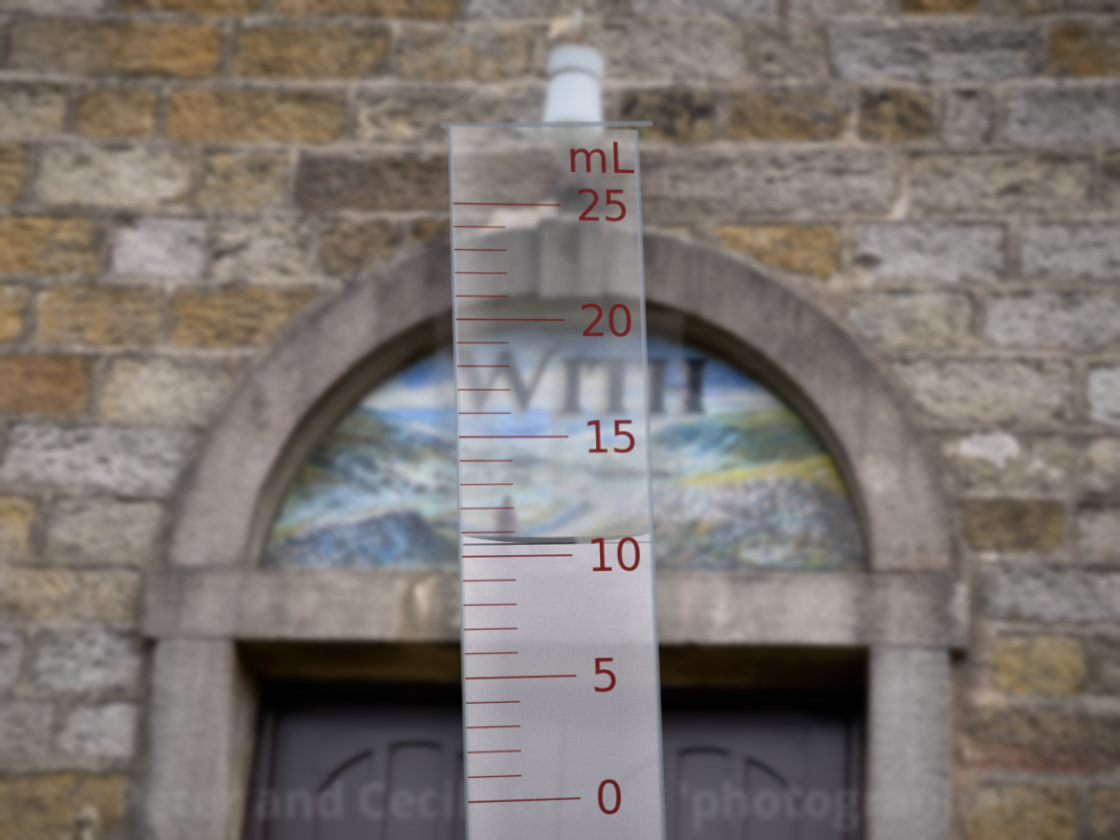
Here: 10.5 mL
